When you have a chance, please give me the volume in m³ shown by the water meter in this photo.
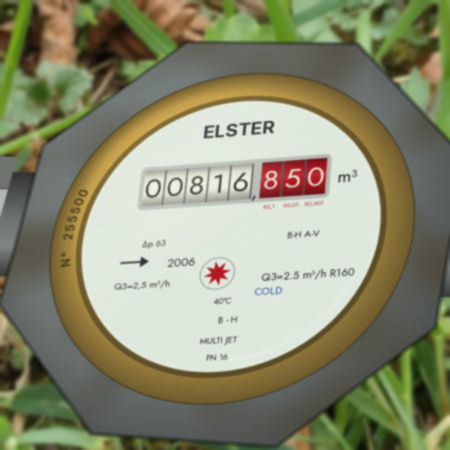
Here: 816.850 m³
